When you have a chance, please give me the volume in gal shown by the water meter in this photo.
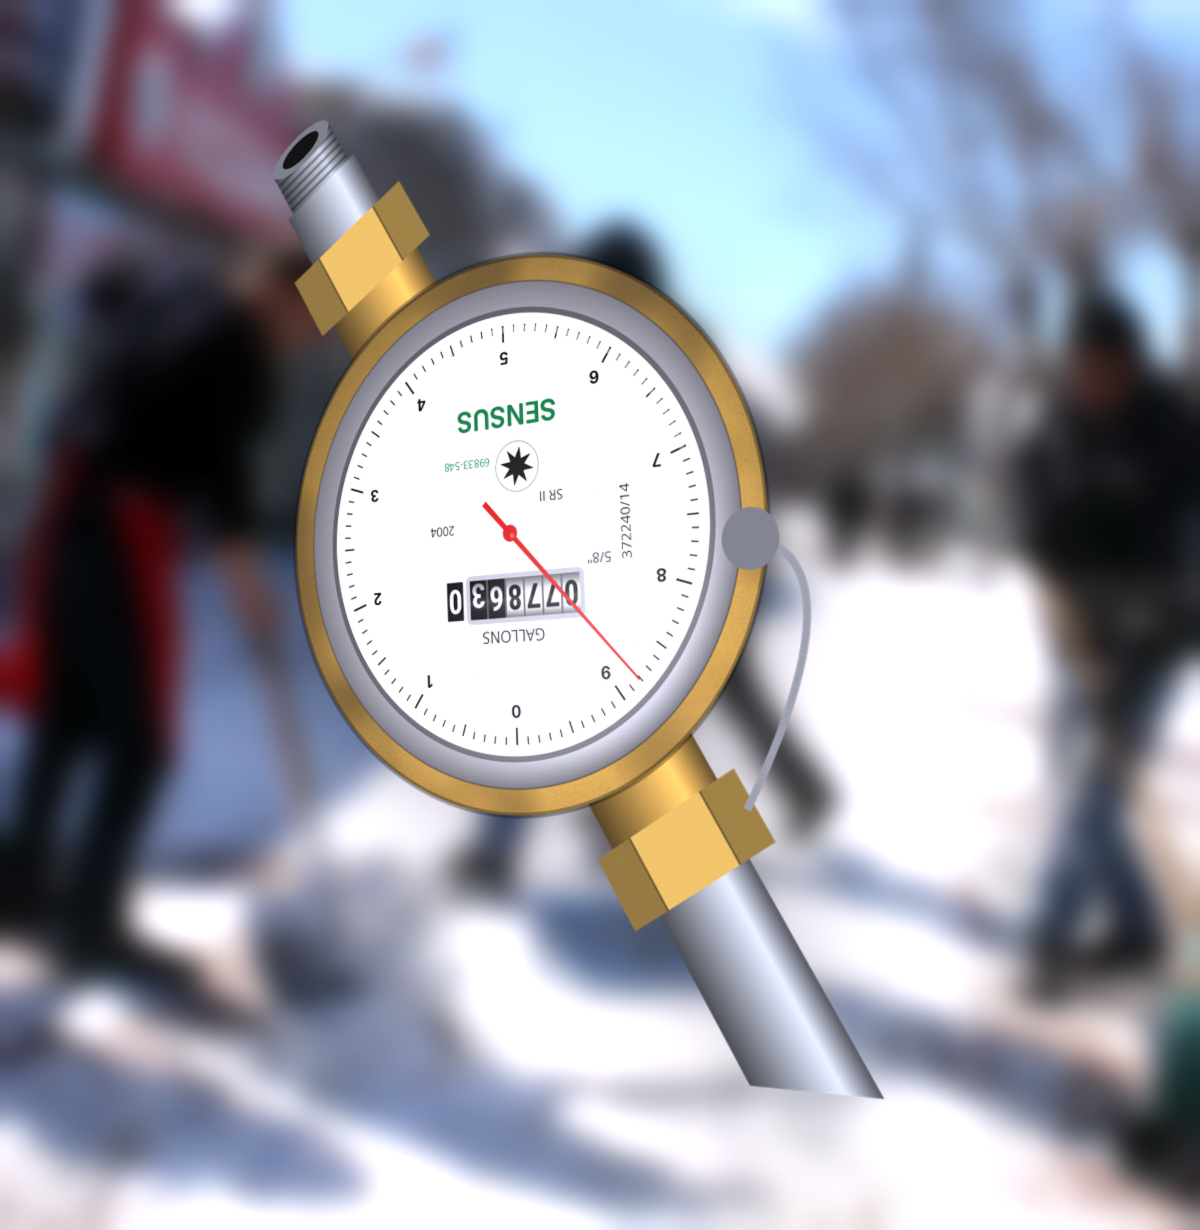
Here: 778628.8 gal
